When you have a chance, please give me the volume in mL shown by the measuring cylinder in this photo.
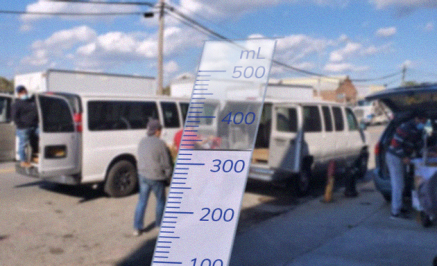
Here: 330 mL
